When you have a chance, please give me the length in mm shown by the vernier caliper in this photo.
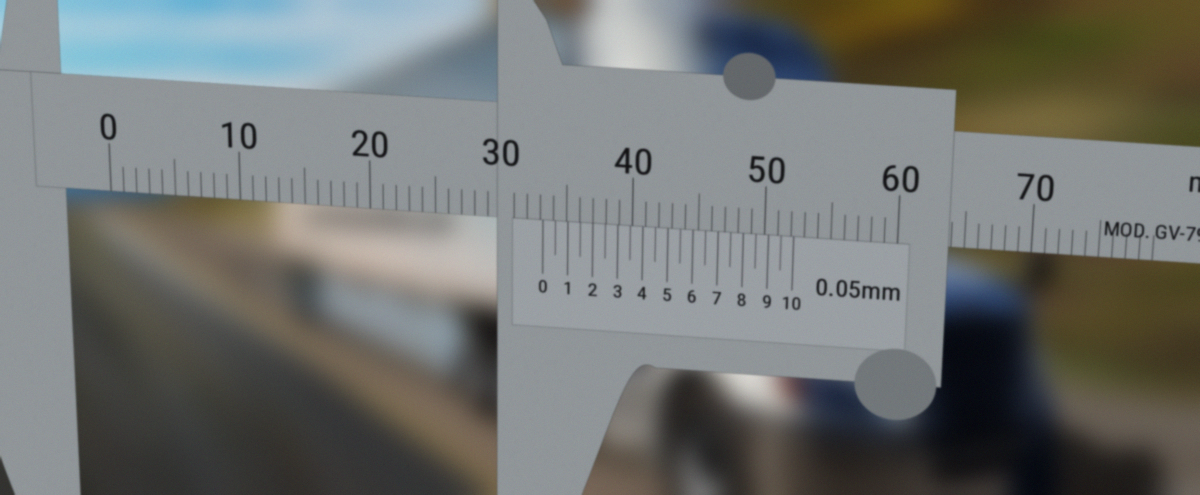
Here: 33.2 mm
